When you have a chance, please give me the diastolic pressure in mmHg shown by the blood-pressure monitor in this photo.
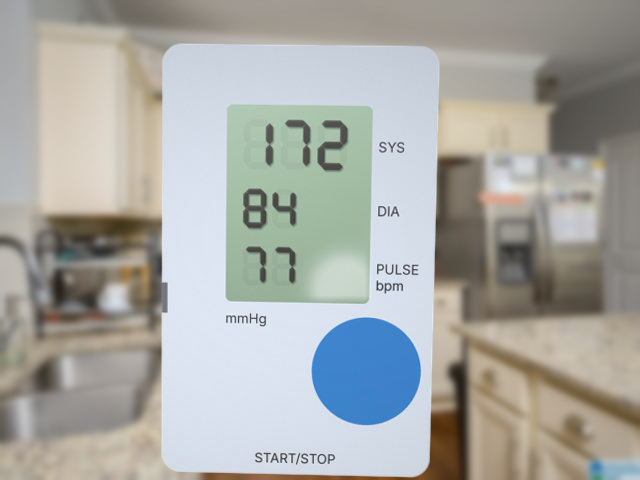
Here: 84 mmHg
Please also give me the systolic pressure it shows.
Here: 172 mmHg
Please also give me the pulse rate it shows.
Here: 77 bpm
